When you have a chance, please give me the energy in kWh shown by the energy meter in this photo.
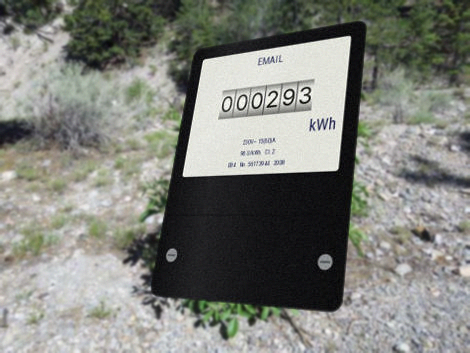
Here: 293 kWh
